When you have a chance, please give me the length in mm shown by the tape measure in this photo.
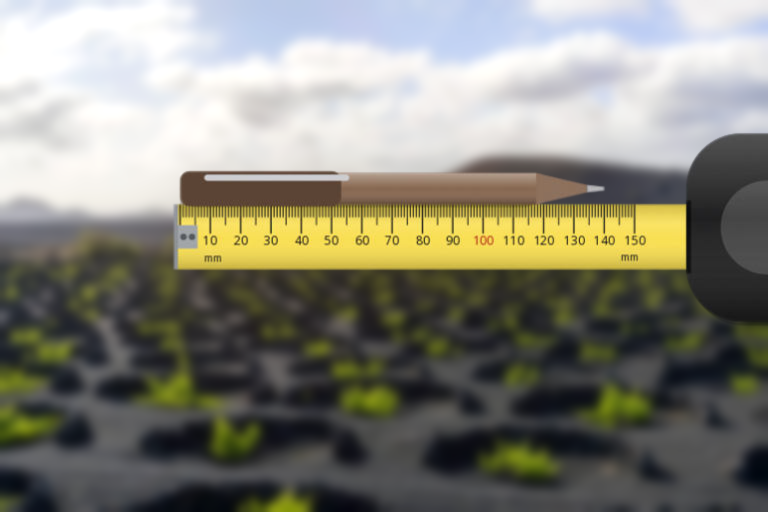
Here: 140 mm
